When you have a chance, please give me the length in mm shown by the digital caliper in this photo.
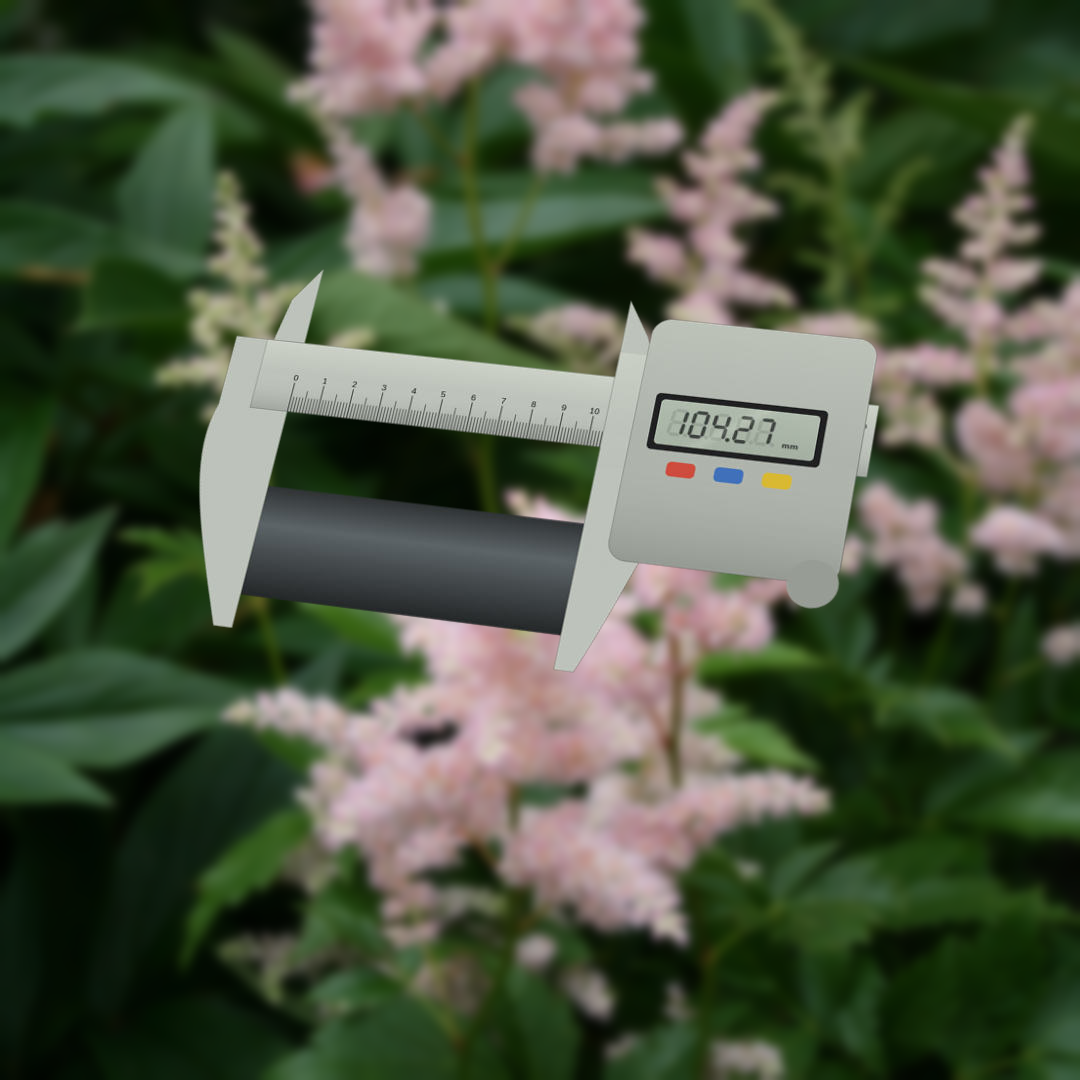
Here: 104.27 mm
